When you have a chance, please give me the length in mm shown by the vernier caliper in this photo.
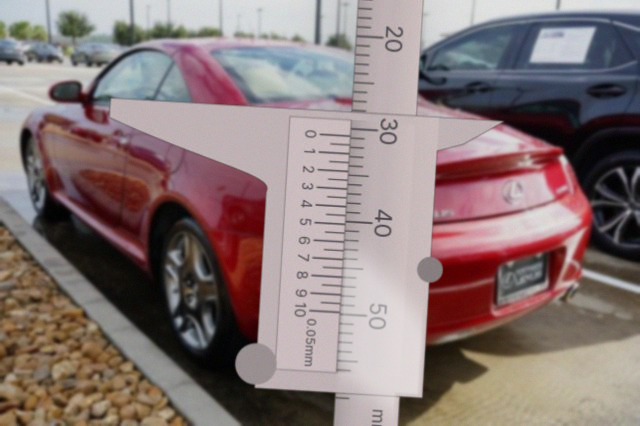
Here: 30.8 mm
